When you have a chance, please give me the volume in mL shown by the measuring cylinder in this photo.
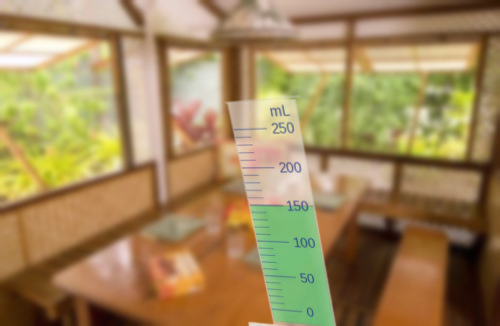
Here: 150 mL
